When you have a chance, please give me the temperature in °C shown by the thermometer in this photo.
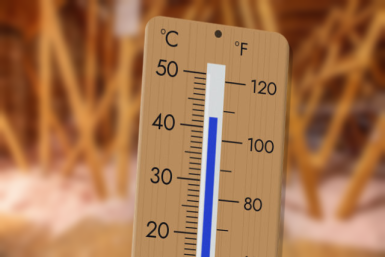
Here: 42 °C
